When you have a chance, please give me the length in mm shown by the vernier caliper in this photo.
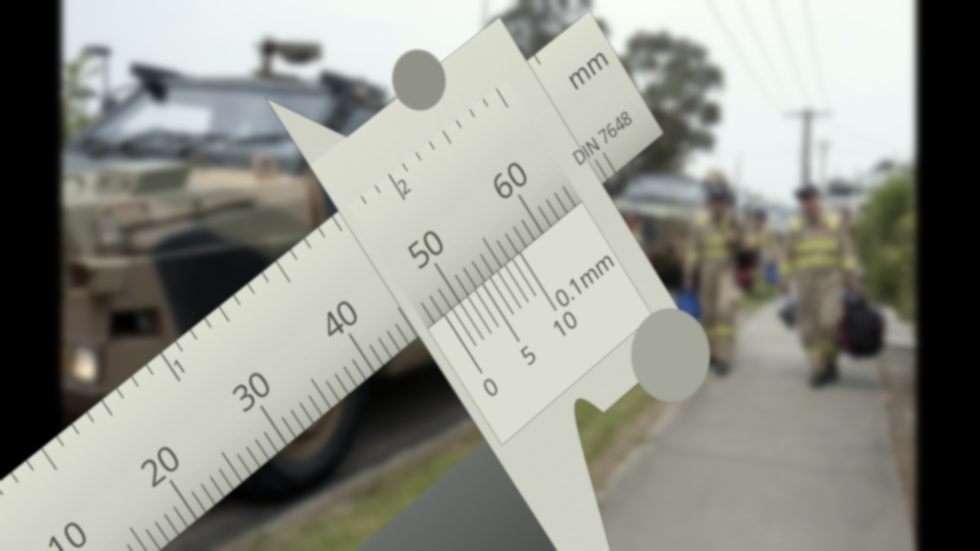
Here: 48.2 mm
